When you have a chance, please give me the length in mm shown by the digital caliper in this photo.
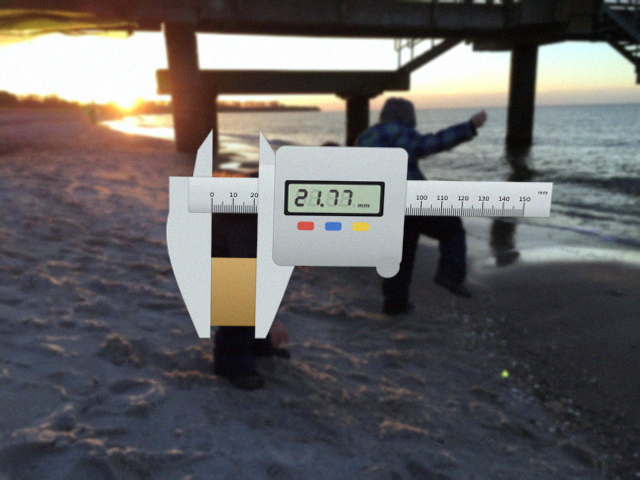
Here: 21.77 mm
